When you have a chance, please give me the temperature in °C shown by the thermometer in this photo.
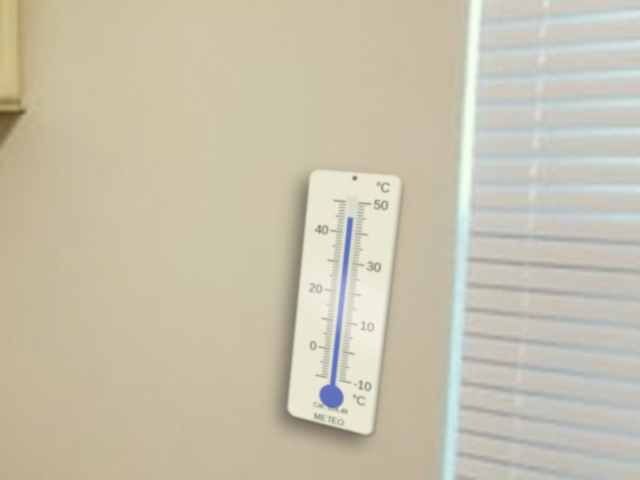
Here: 45 °C
